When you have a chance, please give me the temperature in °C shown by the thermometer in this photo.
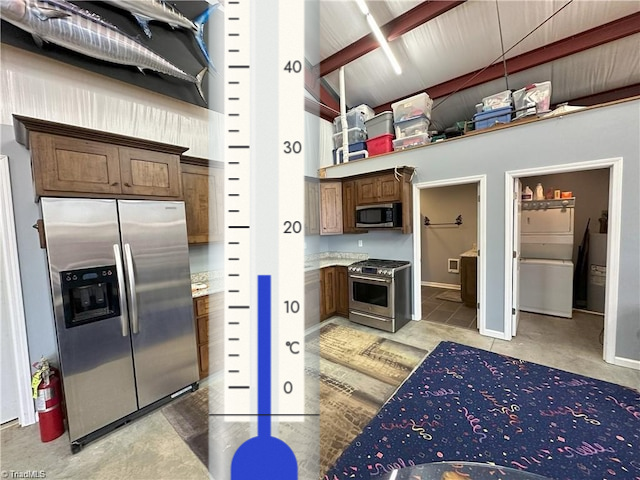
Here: 14 °C
